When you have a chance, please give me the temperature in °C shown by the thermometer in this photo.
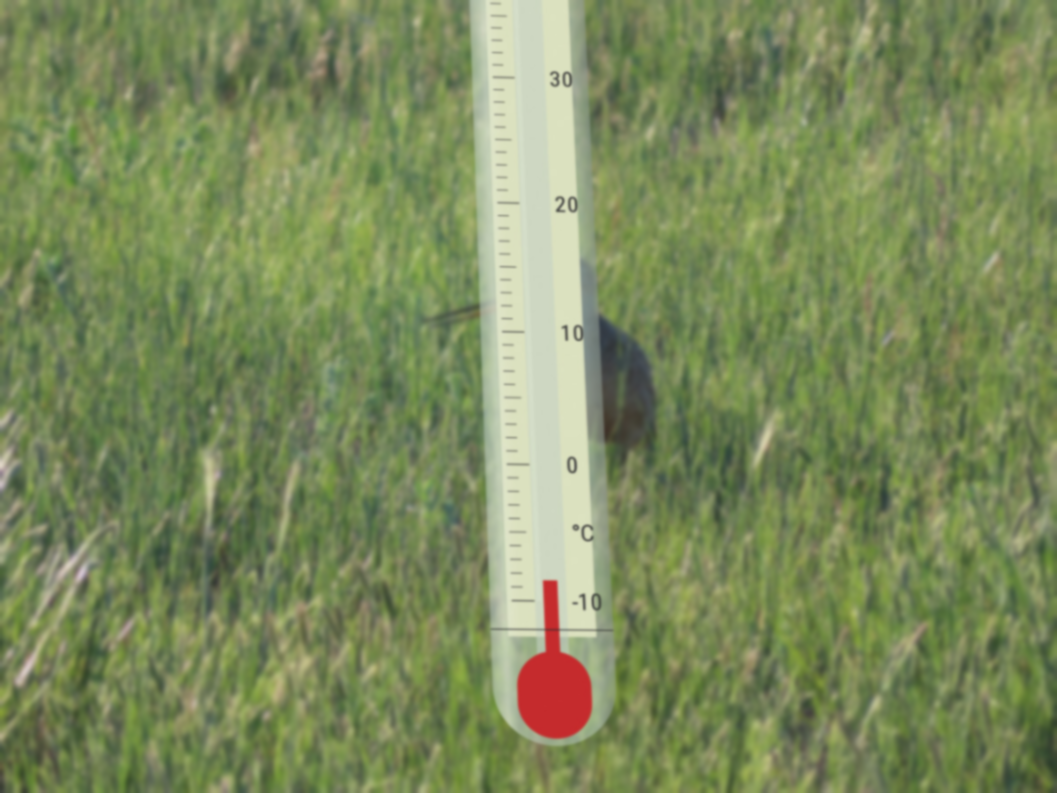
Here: -8.5 °C
